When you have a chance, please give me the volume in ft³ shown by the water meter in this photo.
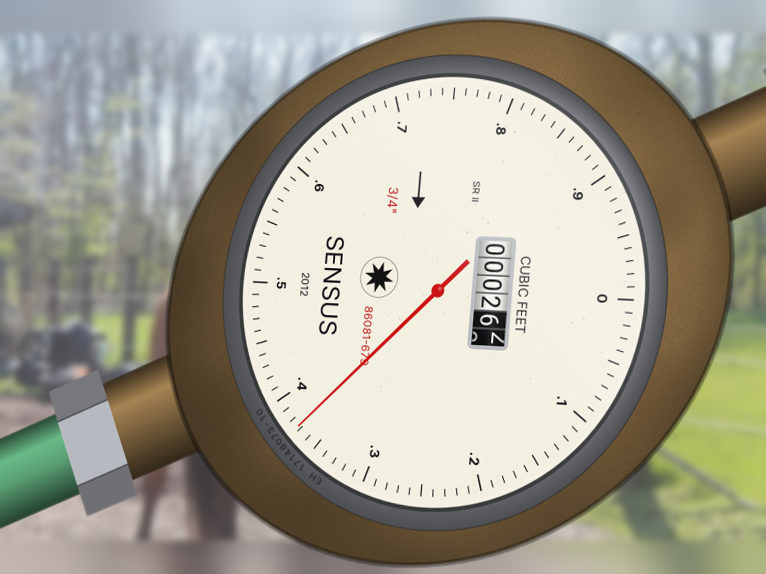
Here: 262.37 ft³
